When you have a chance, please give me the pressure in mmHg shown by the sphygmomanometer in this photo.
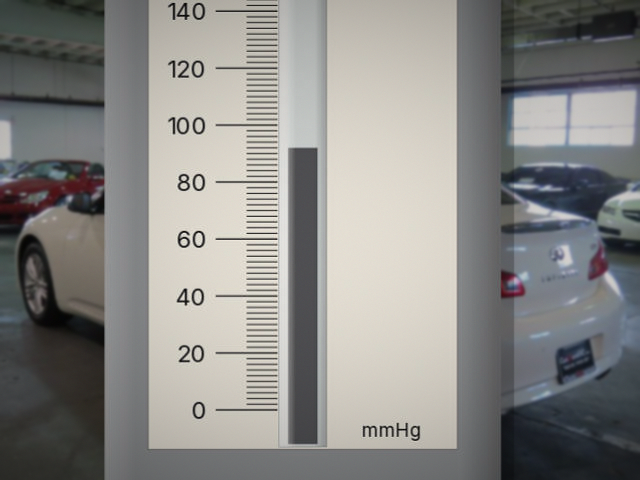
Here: 92 mmHg
